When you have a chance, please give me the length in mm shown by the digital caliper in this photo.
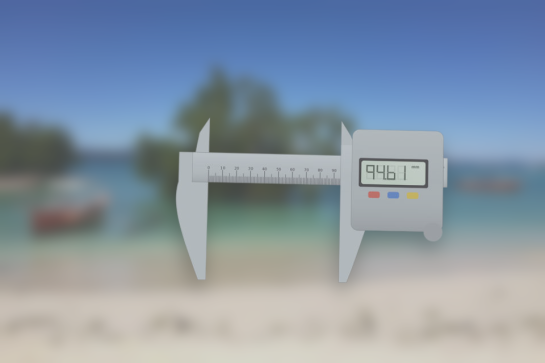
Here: 94.61 mm
